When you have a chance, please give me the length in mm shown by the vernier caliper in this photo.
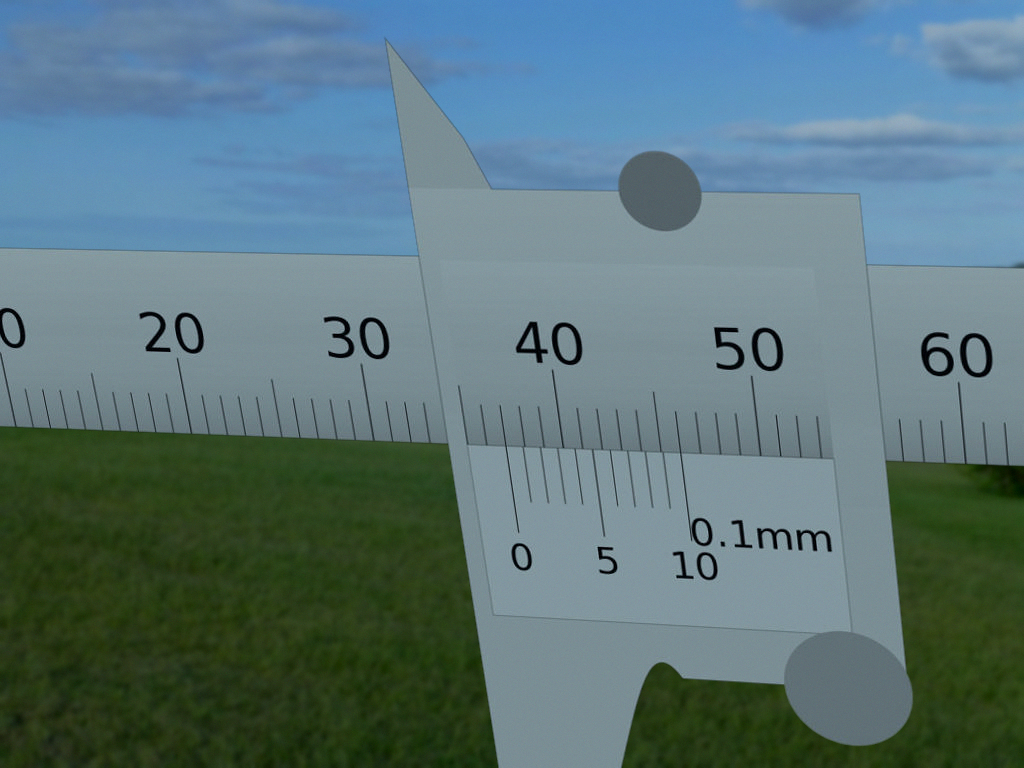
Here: 37.0 mm
